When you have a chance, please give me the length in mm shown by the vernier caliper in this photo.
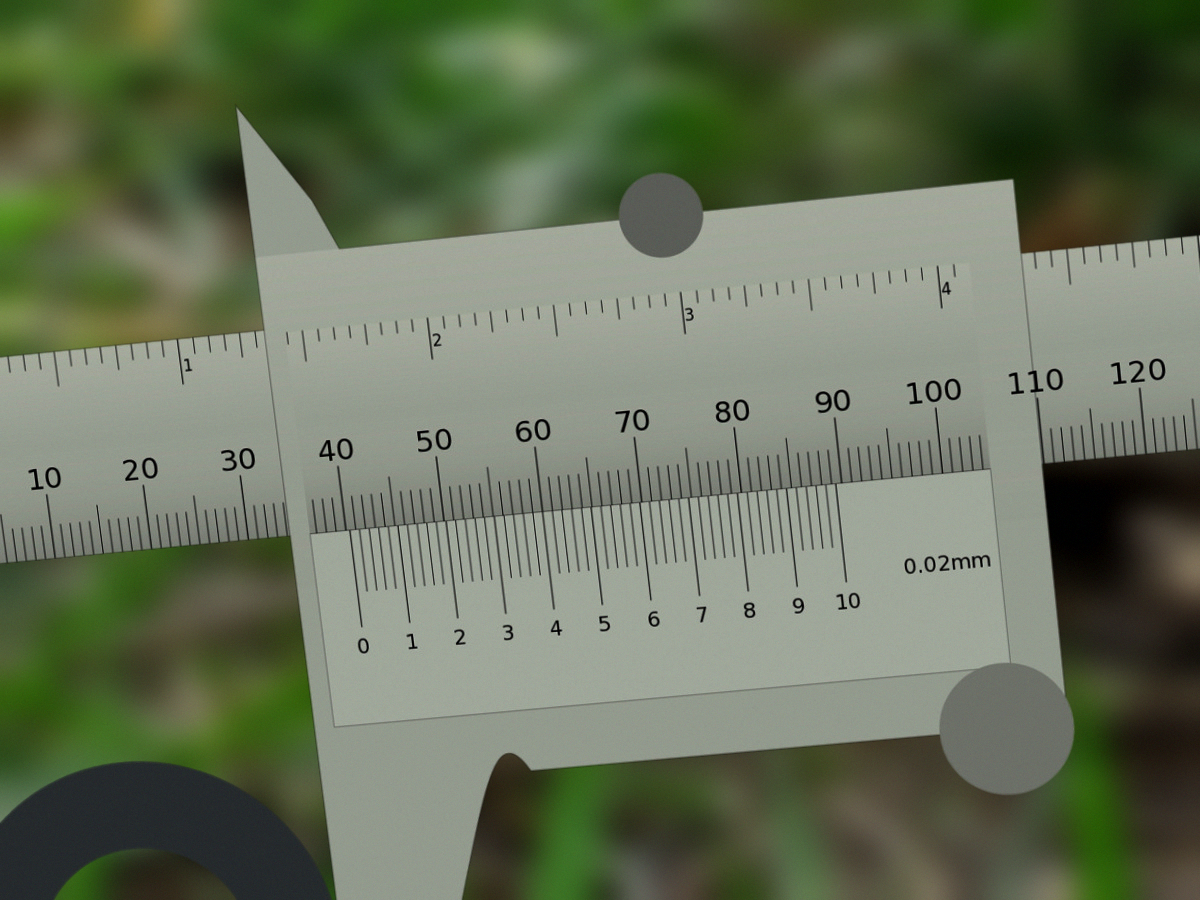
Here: 40.4 mm
